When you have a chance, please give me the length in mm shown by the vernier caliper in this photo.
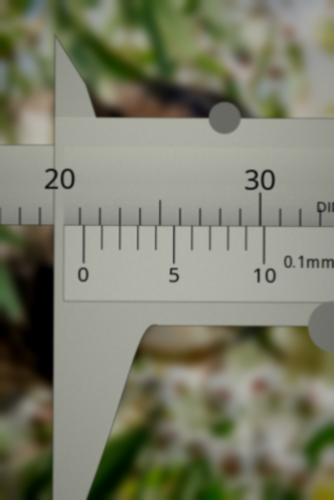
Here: 21.2 mm
